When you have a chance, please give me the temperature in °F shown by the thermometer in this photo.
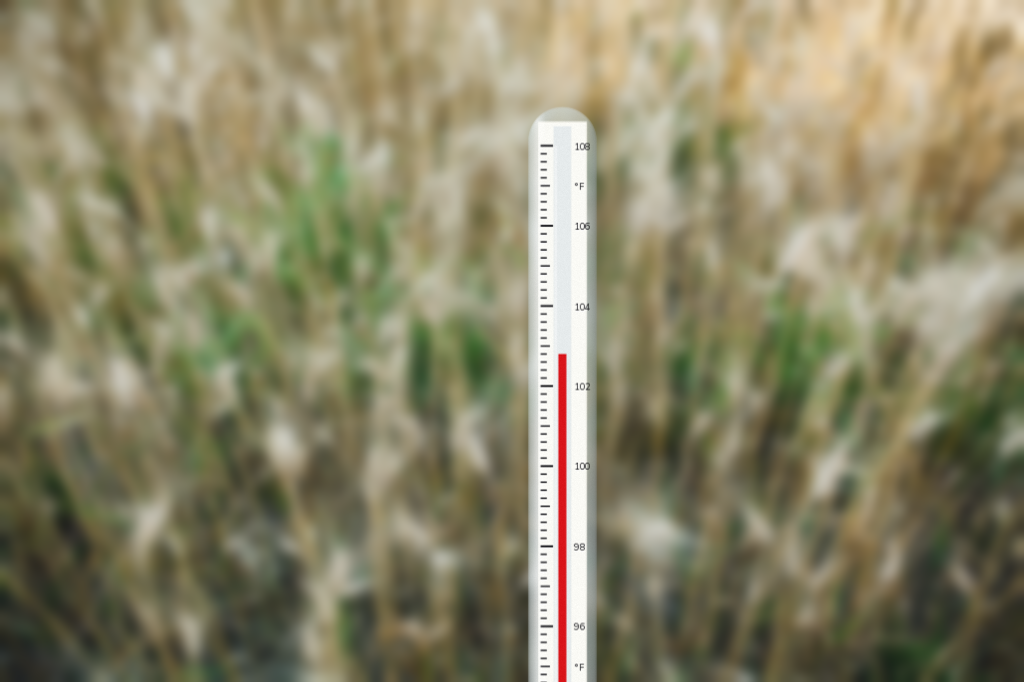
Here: 102.8 °F
